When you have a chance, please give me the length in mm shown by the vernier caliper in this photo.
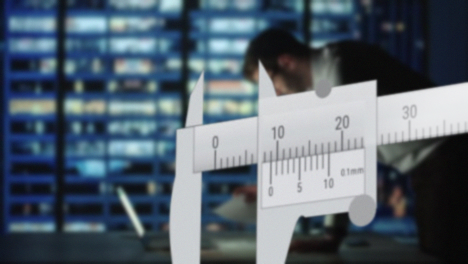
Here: 9.0 mm
